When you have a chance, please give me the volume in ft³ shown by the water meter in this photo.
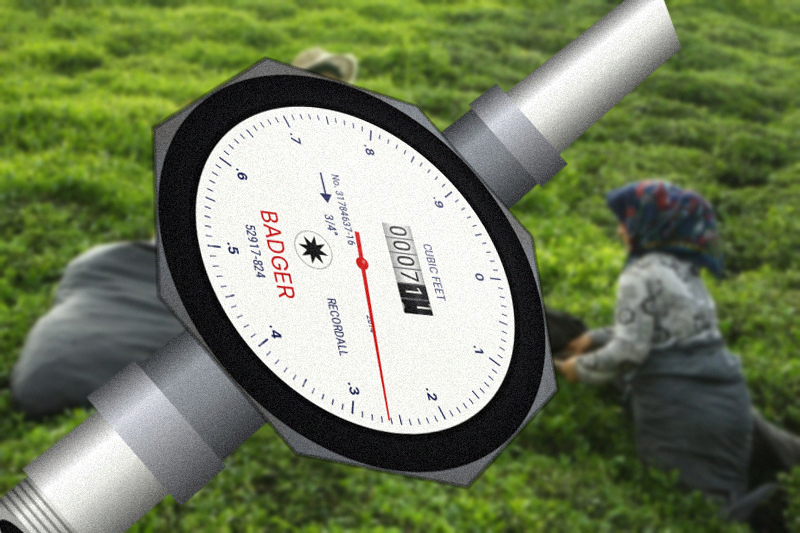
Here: 711.26 ft³
